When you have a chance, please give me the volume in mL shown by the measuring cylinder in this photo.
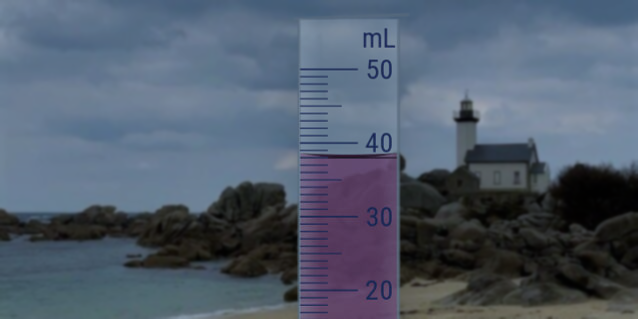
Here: 38 mL
